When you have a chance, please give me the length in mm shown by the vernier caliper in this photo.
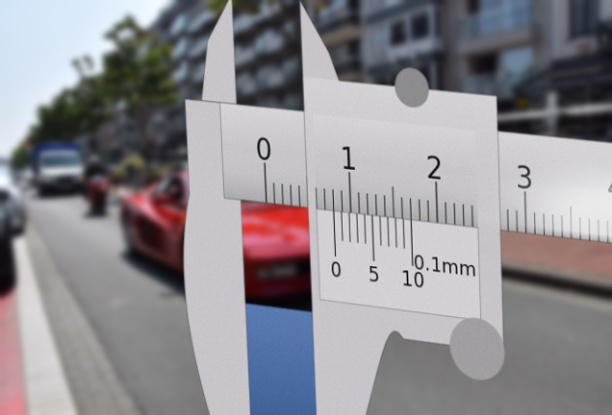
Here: 8.0 mm
